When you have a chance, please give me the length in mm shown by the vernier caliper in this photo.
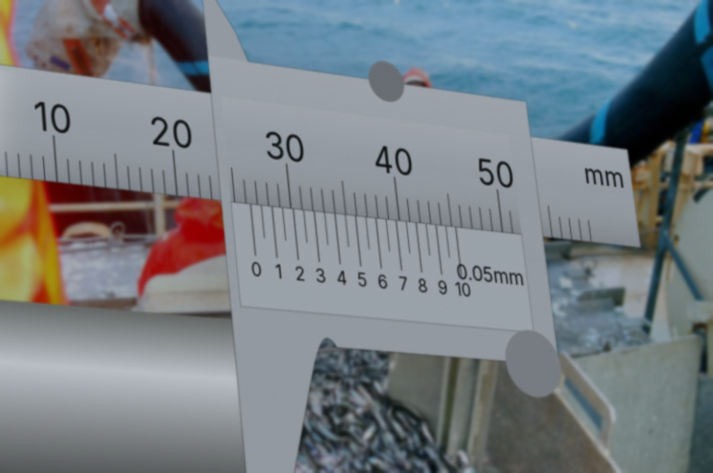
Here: 26.4 mm
